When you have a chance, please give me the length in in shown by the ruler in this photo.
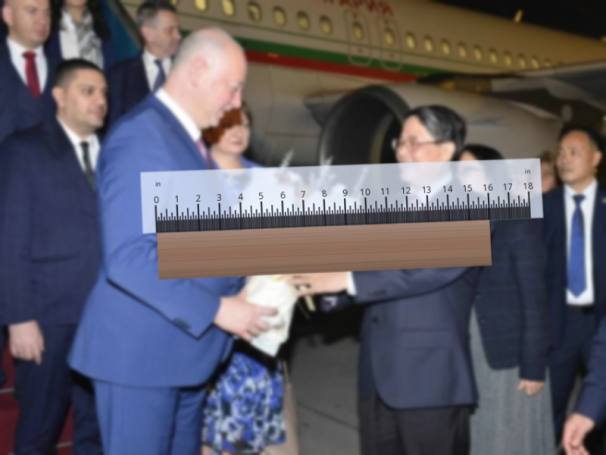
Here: 16 in
